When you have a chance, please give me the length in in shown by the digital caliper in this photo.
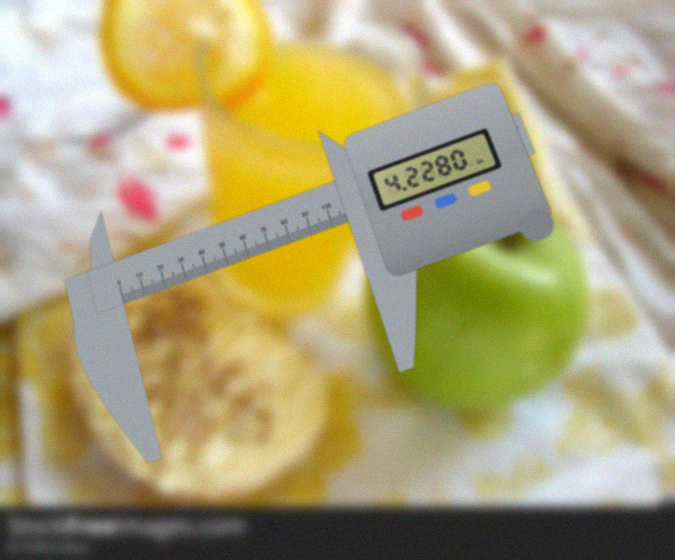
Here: 4.2280 in
